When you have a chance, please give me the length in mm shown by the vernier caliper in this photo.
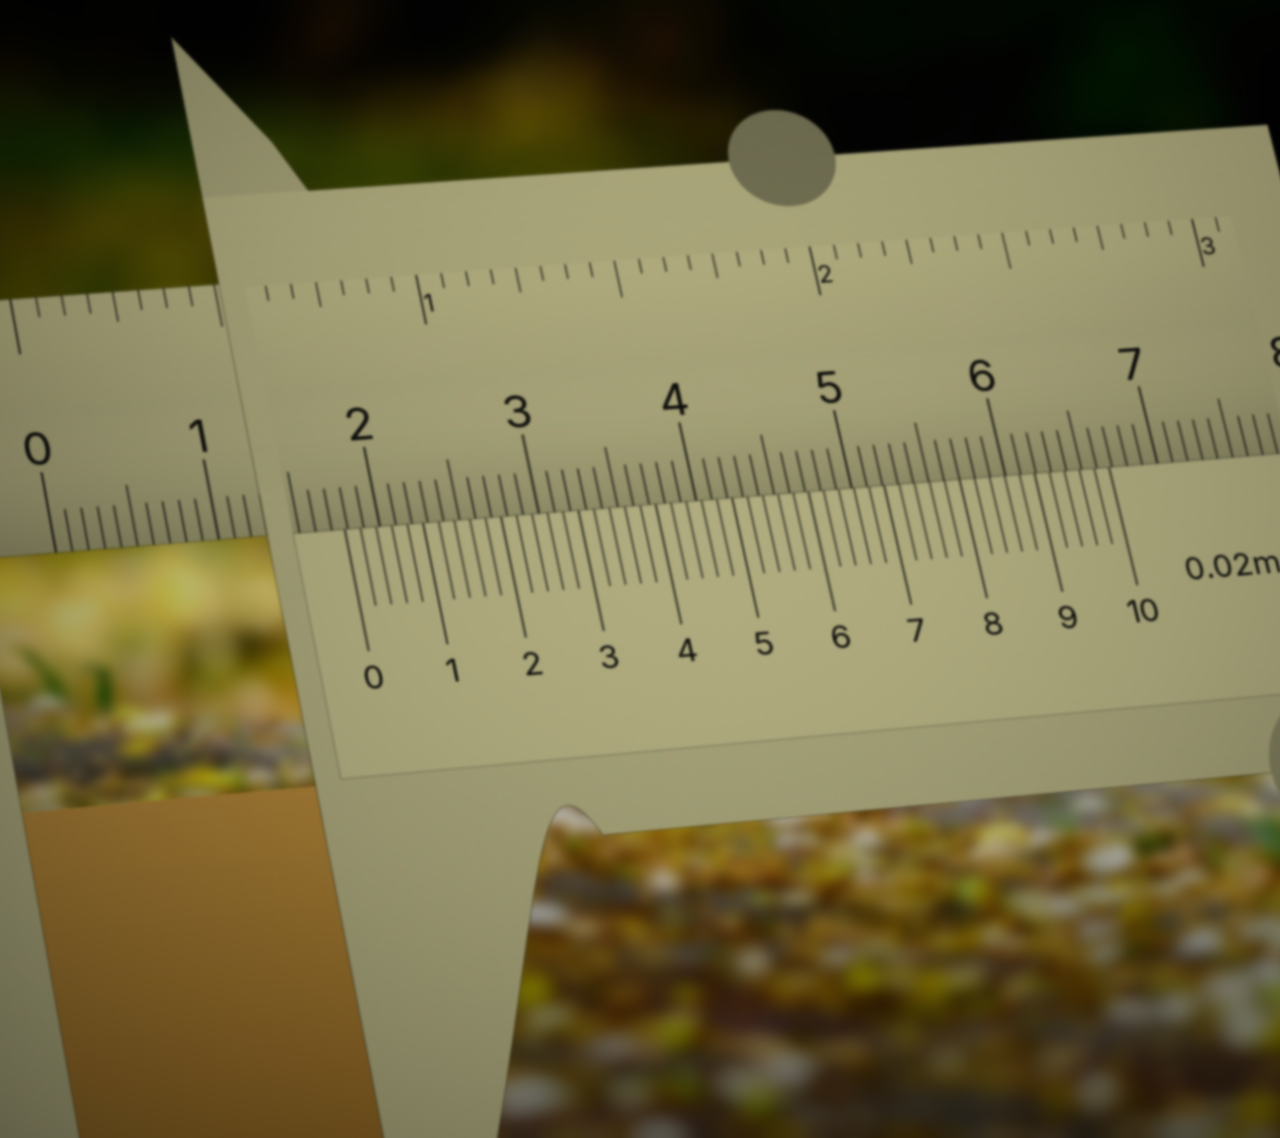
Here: 17.8 mm
